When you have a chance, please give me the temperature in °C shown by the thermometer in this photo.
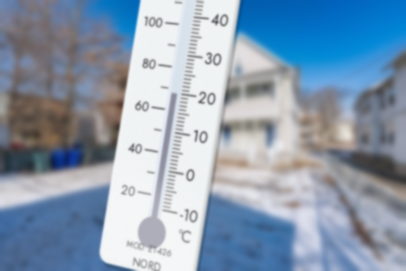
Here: 20 °C
